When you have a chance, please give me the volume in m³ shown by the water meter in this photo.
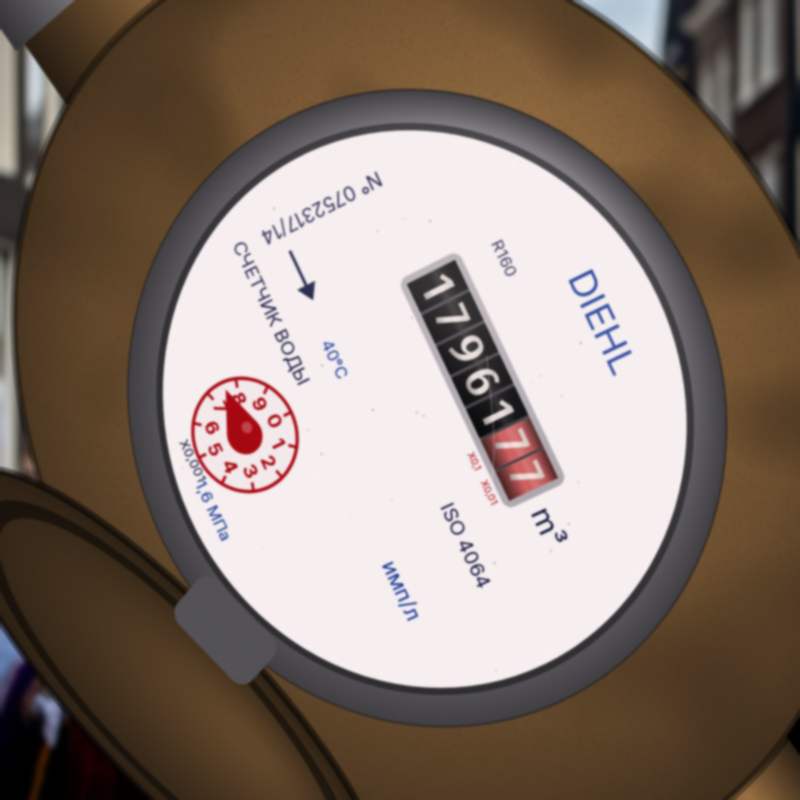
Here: 17961.777 m³
